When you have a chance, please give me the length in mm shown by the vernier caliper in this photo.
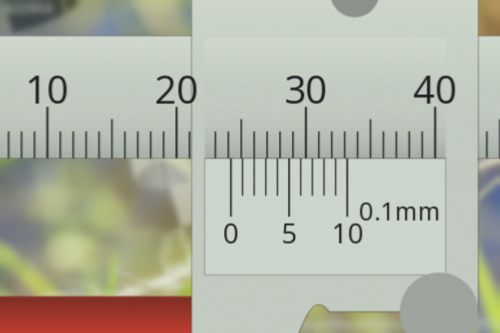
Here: 24.2 mm
